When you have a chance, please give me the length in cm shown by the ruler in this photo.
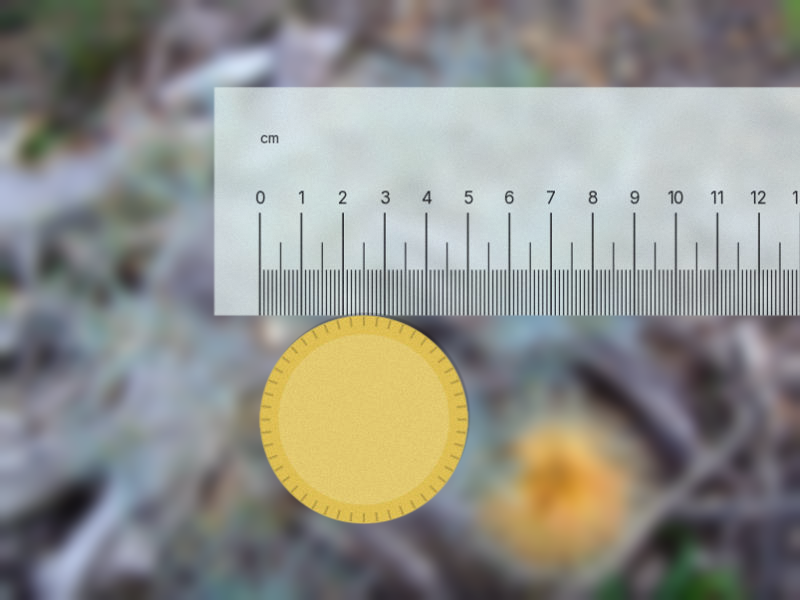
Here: 5 cm
